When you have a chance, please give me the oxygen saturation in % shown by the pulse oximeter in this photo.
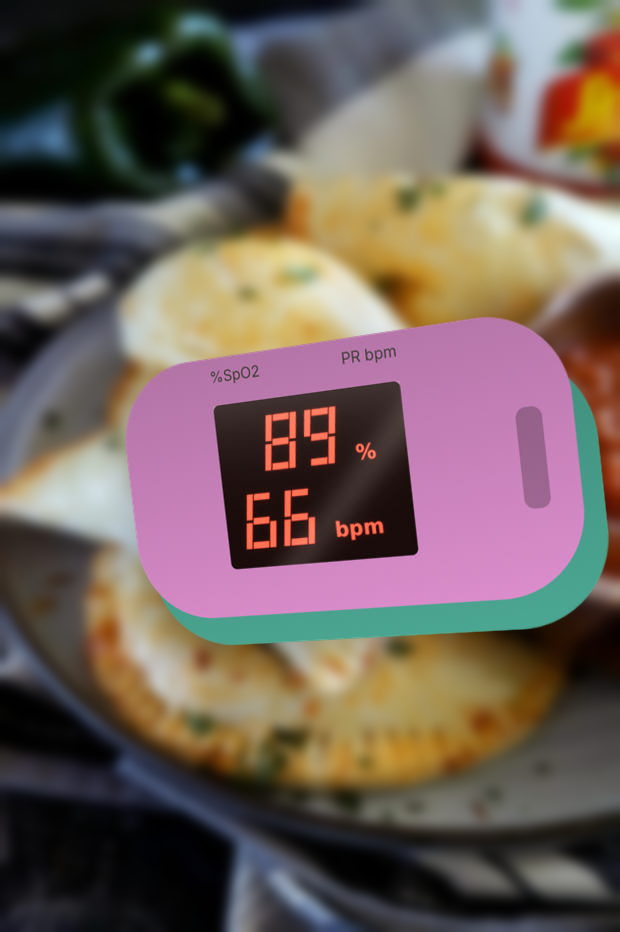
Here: 89 %
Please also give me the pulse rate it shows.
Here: 66 bpm
